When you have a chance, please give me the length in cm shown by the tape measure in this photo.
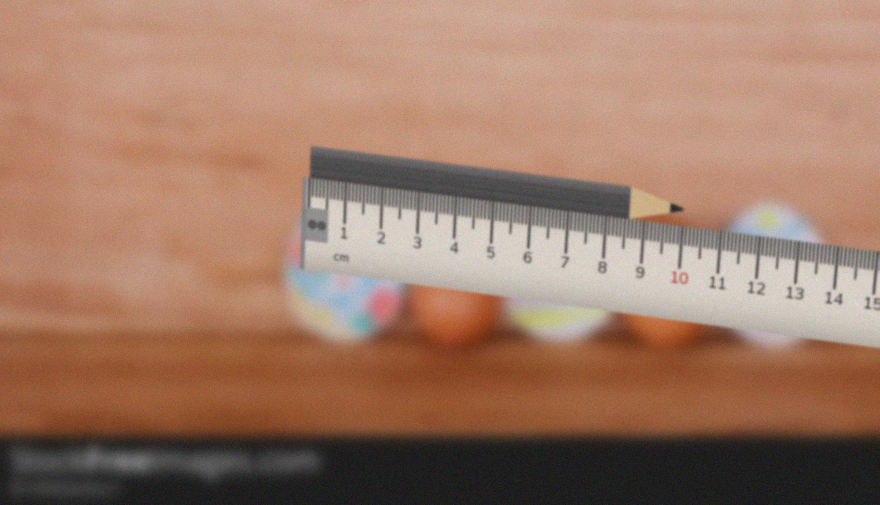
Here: 10 cm
